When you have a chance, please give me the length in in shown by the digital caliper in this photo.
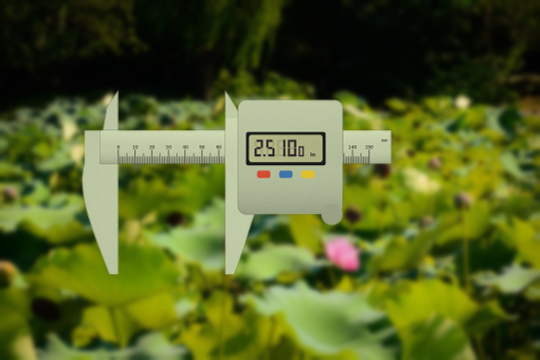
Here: 2.5100 in
